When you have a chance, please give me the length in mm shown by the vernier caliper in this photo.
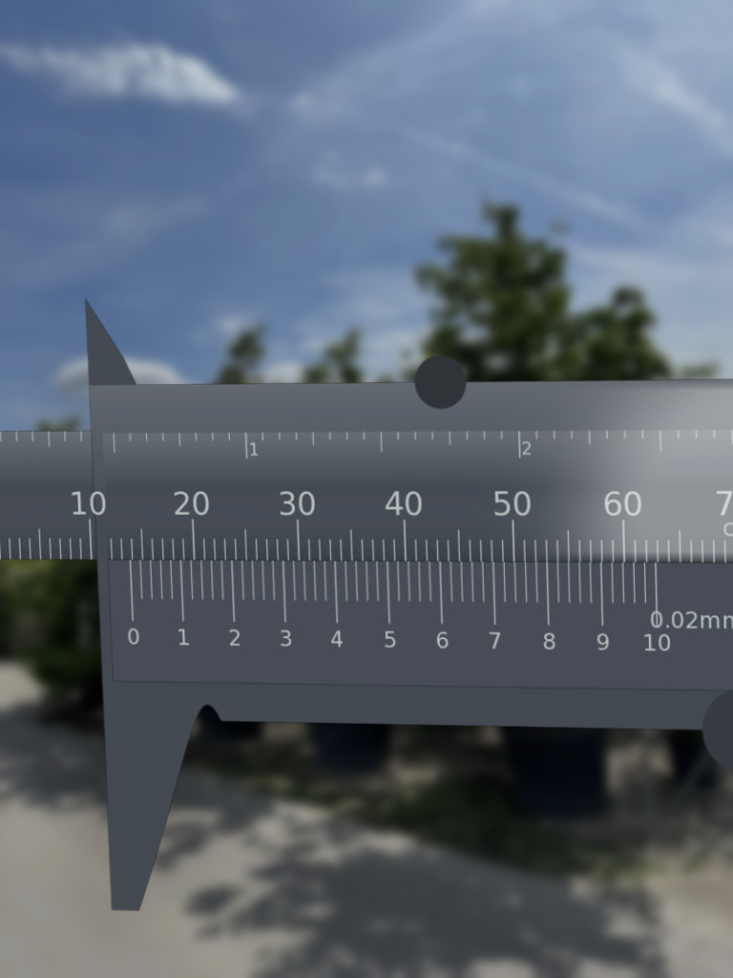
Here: 13.8 mm
